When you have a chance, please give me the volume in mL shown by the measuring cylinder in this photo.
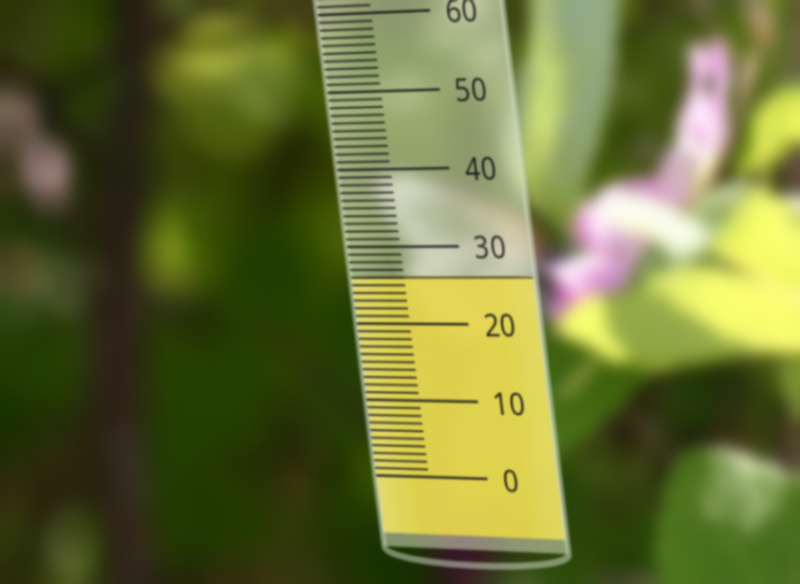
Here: 26 mL
